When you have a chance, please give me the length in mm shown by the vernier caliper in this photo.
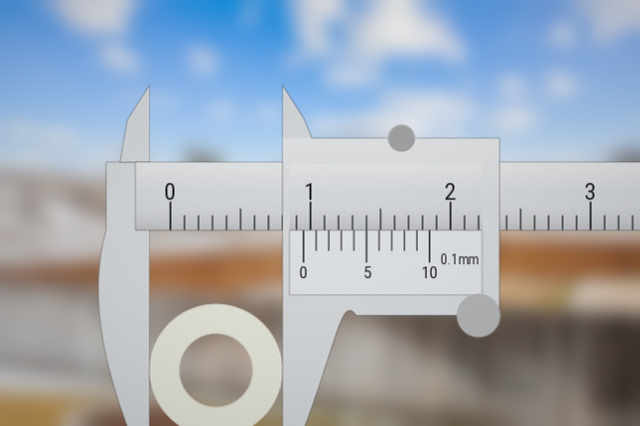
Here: 9.5 mm
